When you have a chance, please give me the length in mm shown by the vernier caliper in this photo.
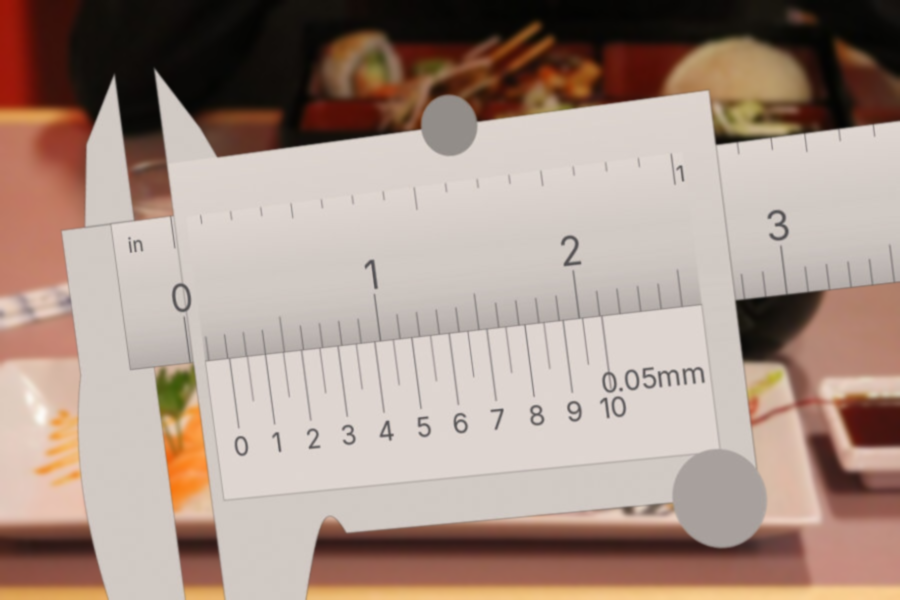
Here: 2.1 mm
